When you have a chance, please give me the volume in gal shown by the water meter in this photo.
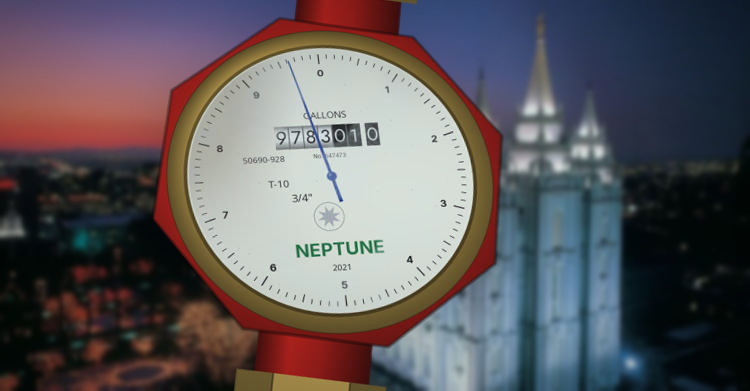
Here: 9783009.6 gal
